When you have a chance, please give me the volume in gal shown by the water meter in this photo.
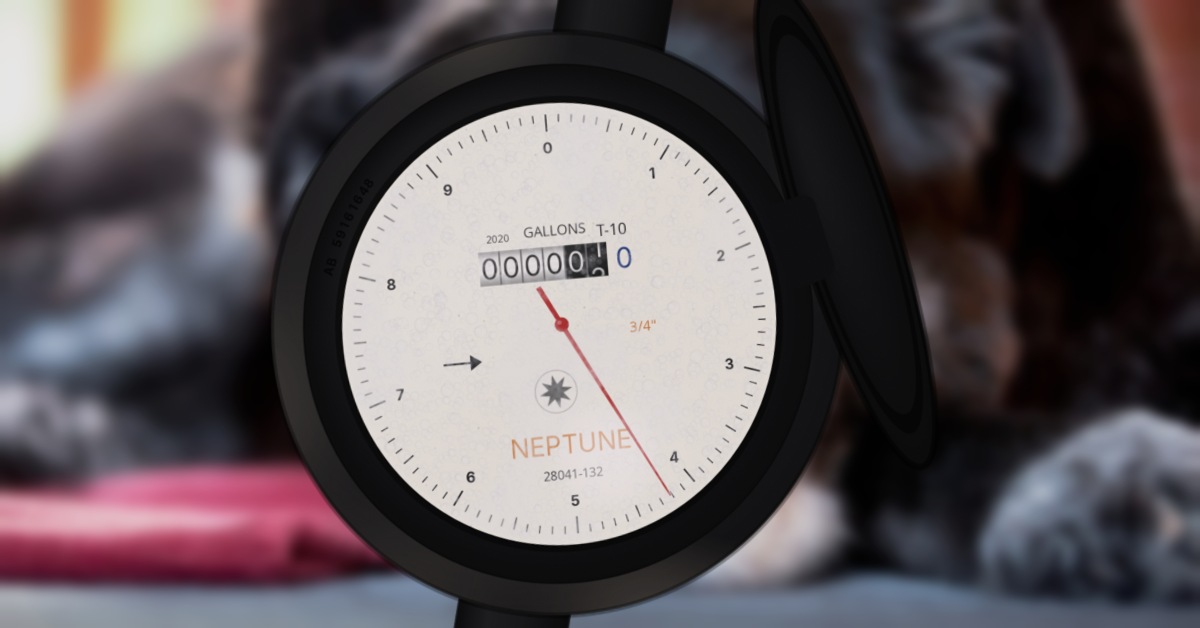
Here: 14.2 gal
